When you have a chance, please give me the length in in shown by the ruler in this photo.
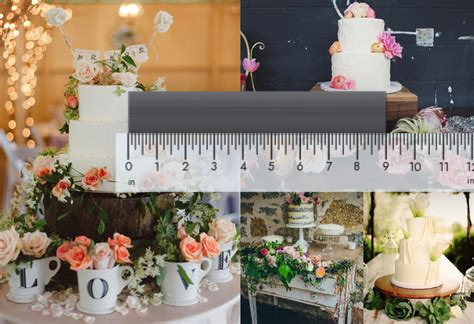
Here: 9 in
